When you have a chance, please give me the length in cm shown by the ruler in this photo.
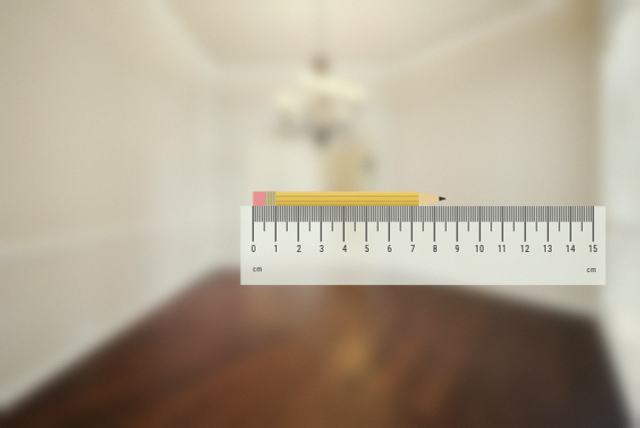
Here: 8.5 cm
